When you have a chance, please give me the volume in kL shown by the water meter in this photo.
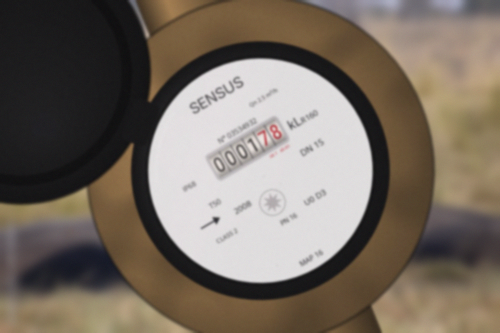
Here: 1.78 kL
